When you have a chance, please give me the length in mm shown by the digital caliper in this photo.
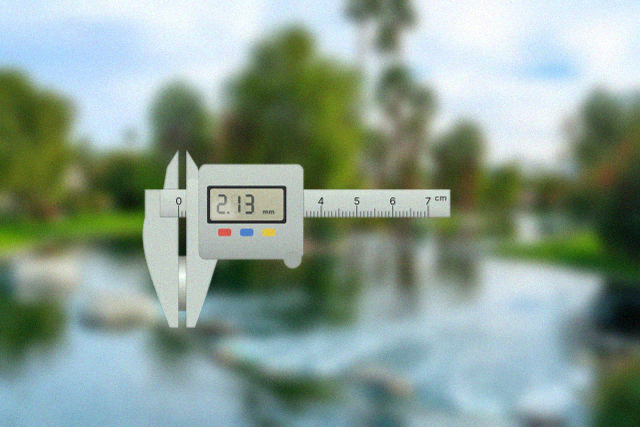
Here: 2.13 mm
